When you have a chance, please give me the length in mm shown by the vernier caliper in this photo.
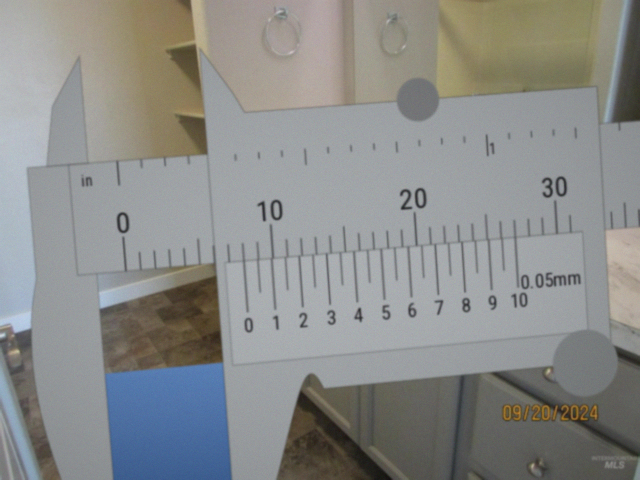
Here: 8.0 mm
